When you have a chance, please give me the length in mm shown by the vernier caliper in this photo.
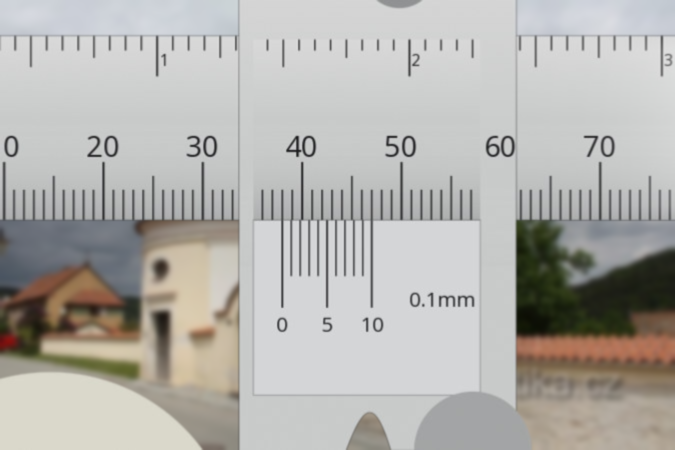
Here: 38.0 mm
